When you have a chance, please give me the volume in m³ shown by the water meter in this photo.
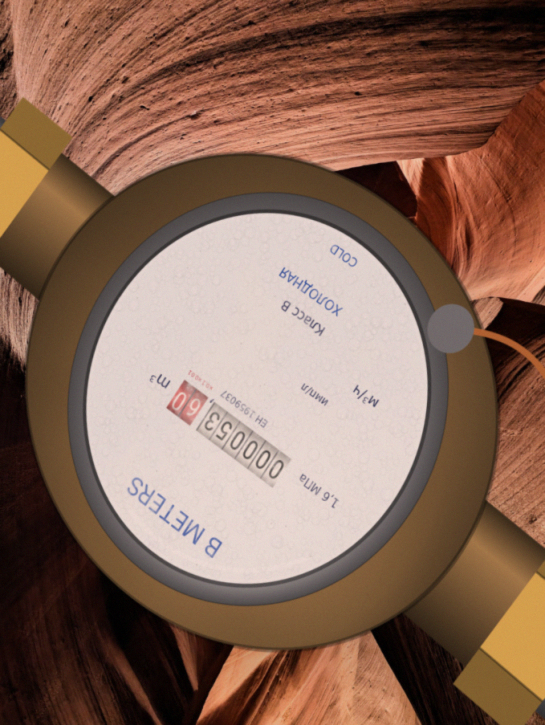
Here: 53.60 m³
